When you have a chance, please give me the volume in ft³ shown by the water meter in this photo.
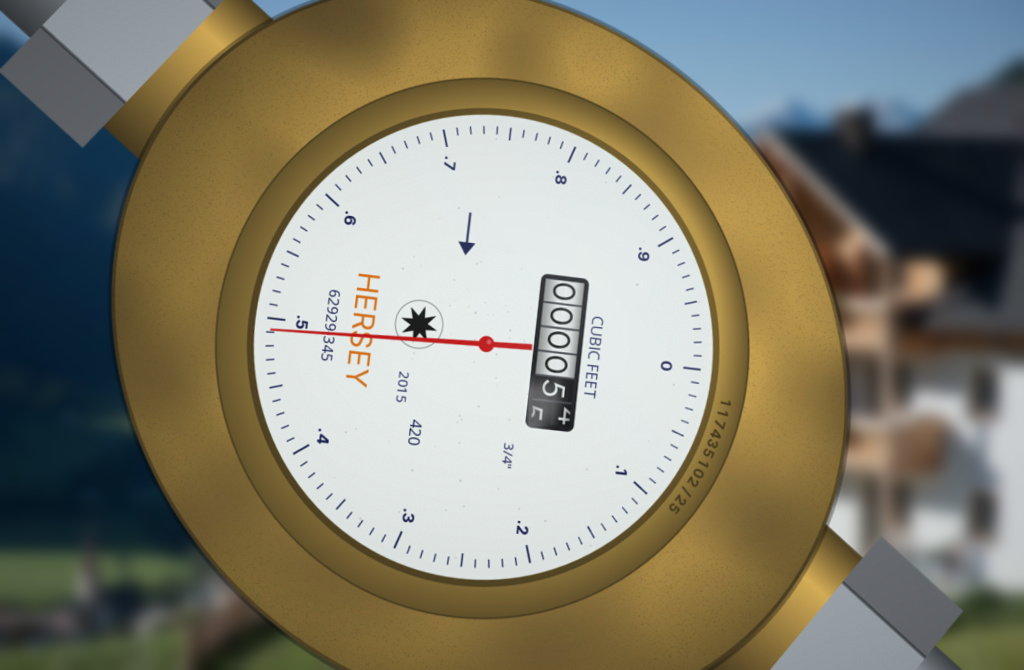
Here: 54.49 ft³
